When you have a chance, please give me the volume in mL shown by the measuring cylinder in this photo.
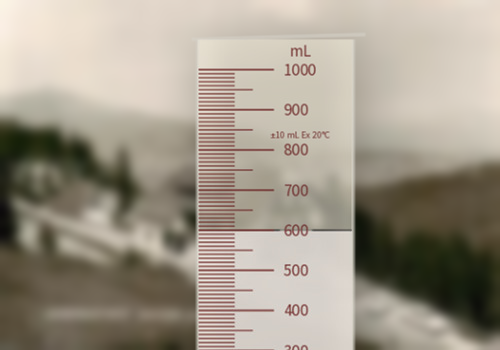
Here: 600 mL
